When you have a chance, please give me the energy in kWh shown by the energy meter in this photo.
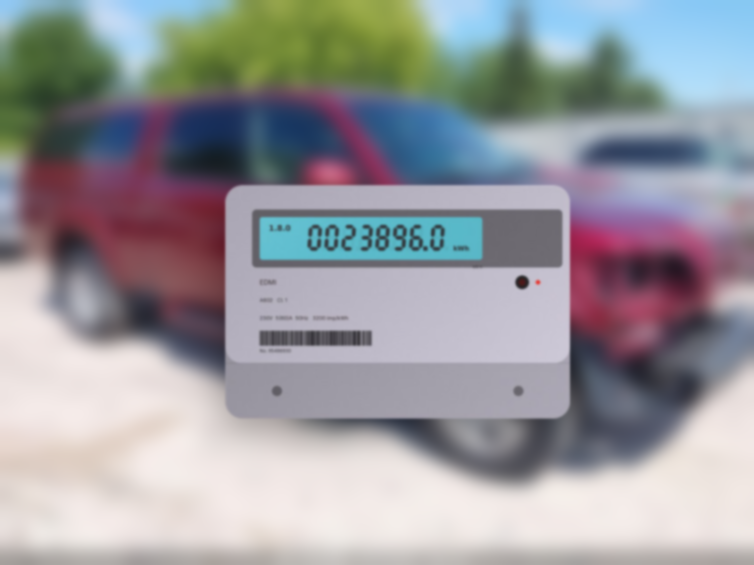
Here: 23896.0 kWh
